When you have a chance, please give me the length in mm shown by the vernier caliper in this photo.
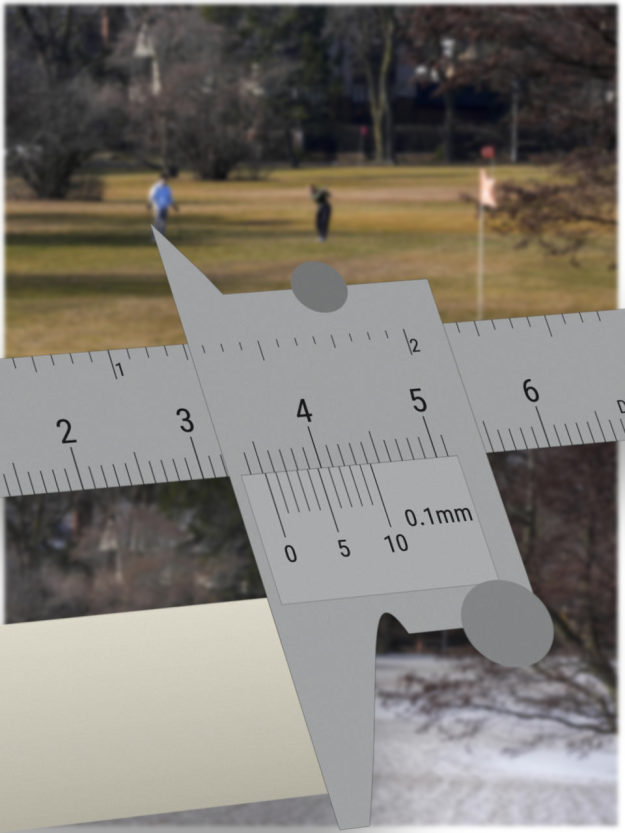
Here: 35.2 mm
